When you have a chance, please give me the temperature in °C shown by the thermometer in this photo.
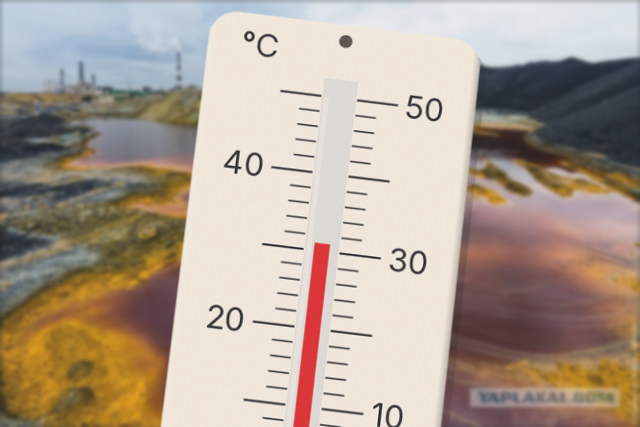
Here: 31 °C
